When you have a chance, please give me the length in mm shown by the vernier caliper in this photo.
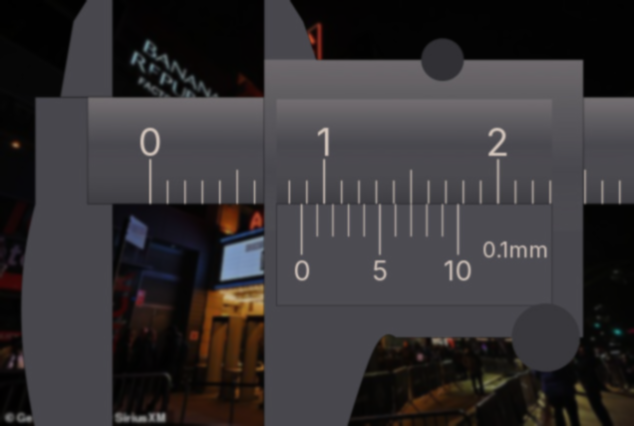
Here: 8.7 mm
